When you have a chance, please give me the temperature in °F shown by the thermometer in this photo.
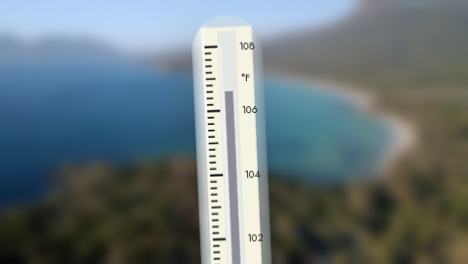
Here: 106.6 °F
